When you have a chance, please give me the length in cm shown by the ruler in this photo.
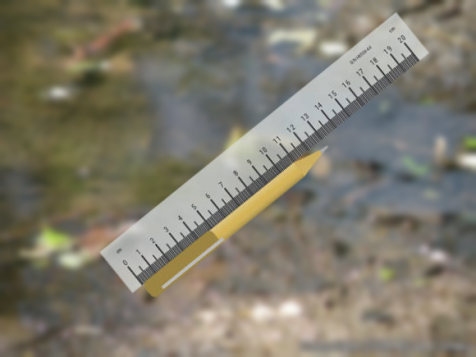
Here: 13 cm
